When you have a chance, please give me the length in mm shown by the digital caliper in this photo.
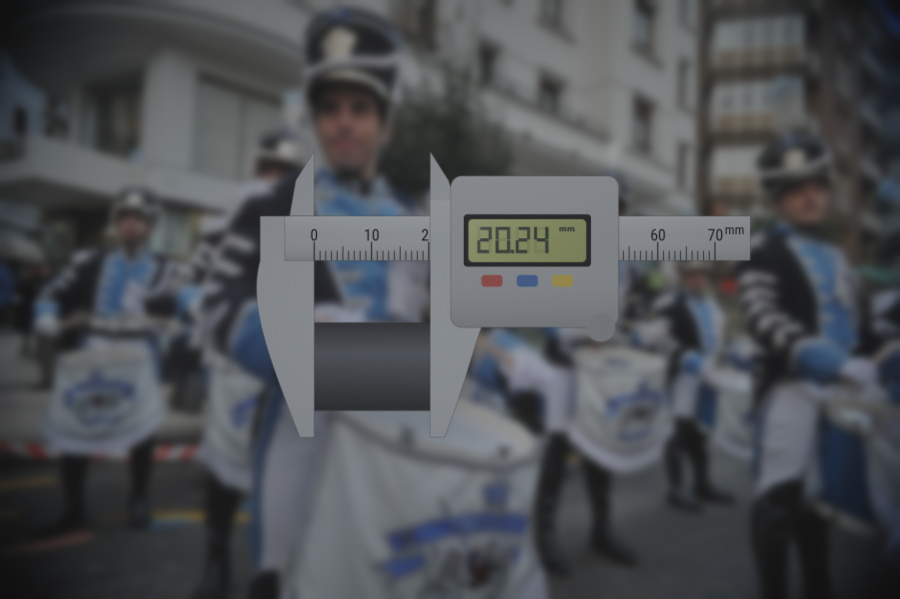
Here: 20.24 mm
